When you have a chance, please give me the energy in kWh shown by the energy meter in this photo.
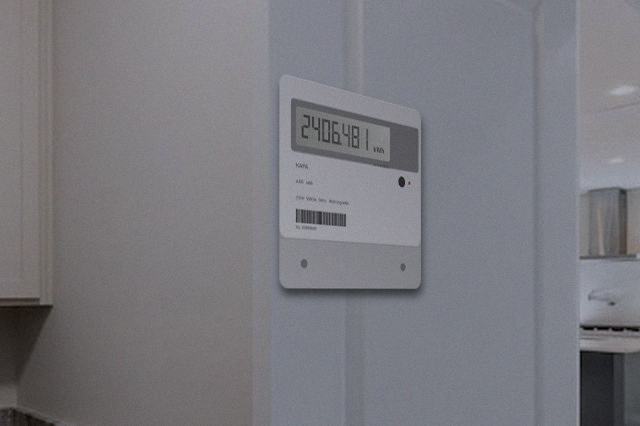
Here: 2406.481 kWh
